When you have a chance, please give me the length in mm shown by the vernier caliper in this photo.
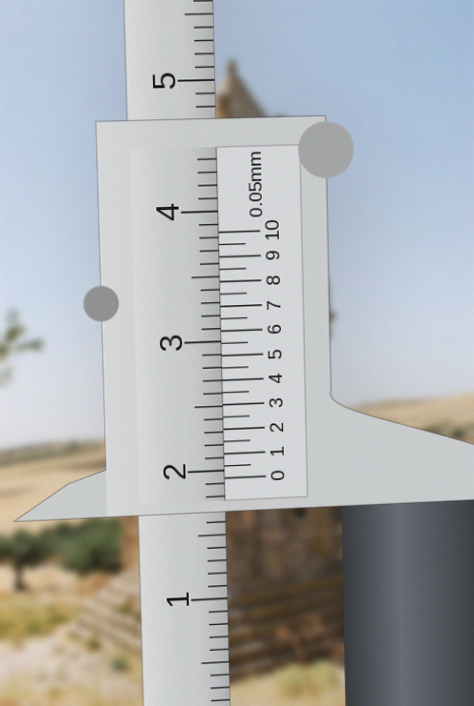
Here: 19.4 mm
